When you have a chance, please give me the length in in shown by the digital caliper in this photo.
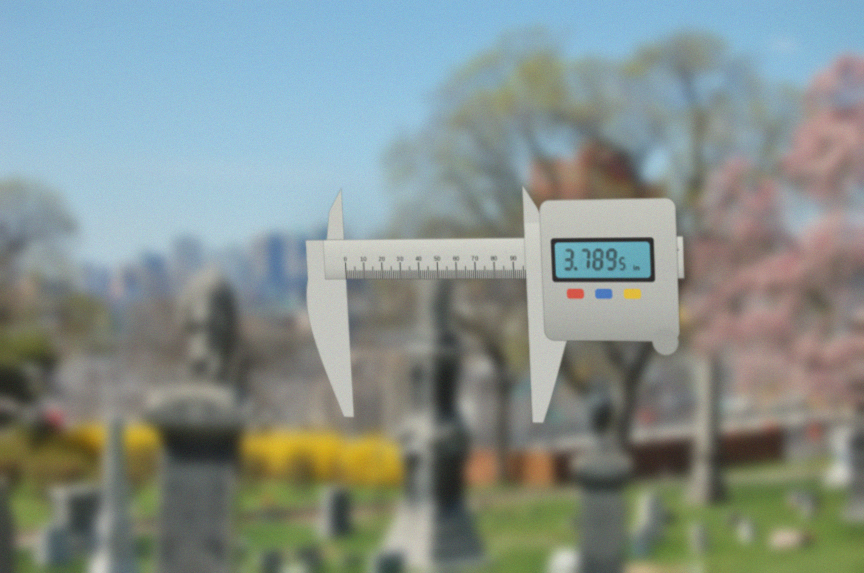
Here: 3.7895 in
